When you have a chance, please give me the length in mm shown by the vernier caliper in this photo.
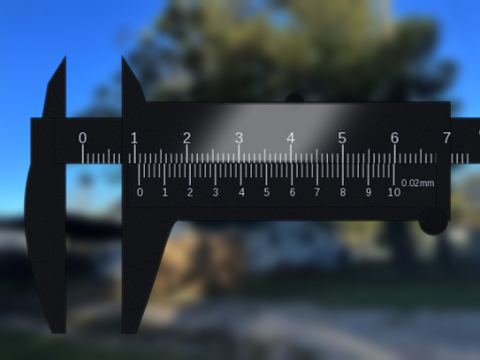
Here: 10.8 mm
